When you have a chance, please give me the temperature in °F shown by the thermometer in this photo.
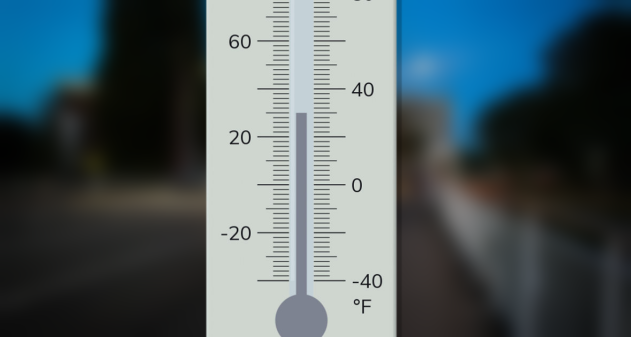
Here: 30 °F
